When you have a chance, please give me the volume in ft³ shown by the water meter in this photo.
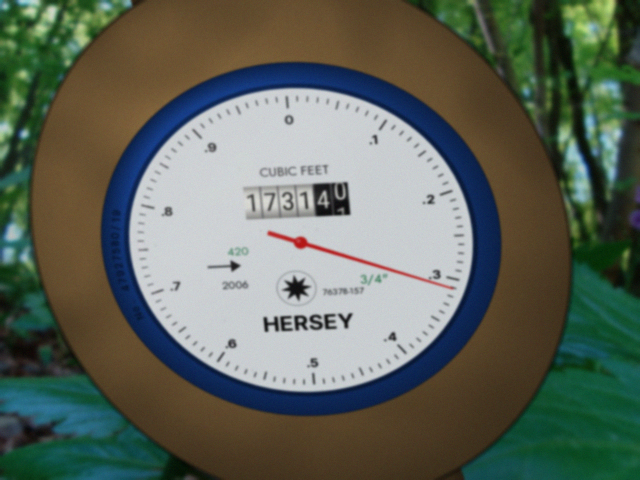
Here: 173140.31 ft³
